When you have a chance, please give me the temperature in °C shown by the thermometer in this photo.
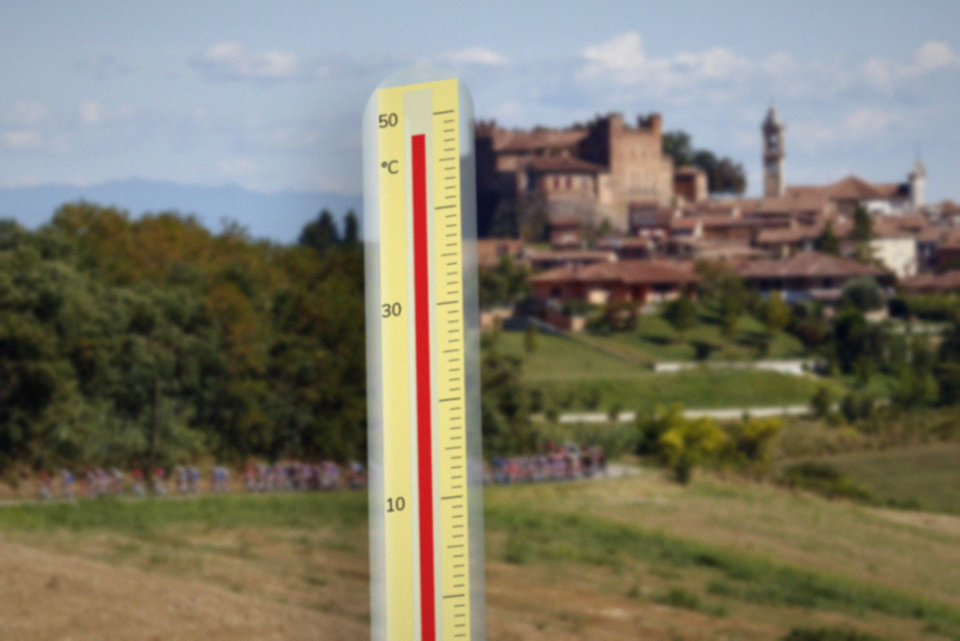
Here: 48 °C
